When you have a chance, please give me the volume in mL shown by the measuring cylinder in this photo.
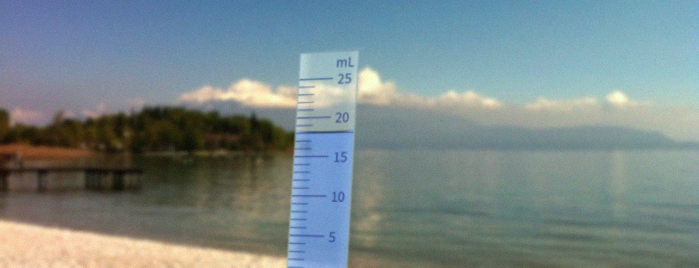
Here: 18 mL
